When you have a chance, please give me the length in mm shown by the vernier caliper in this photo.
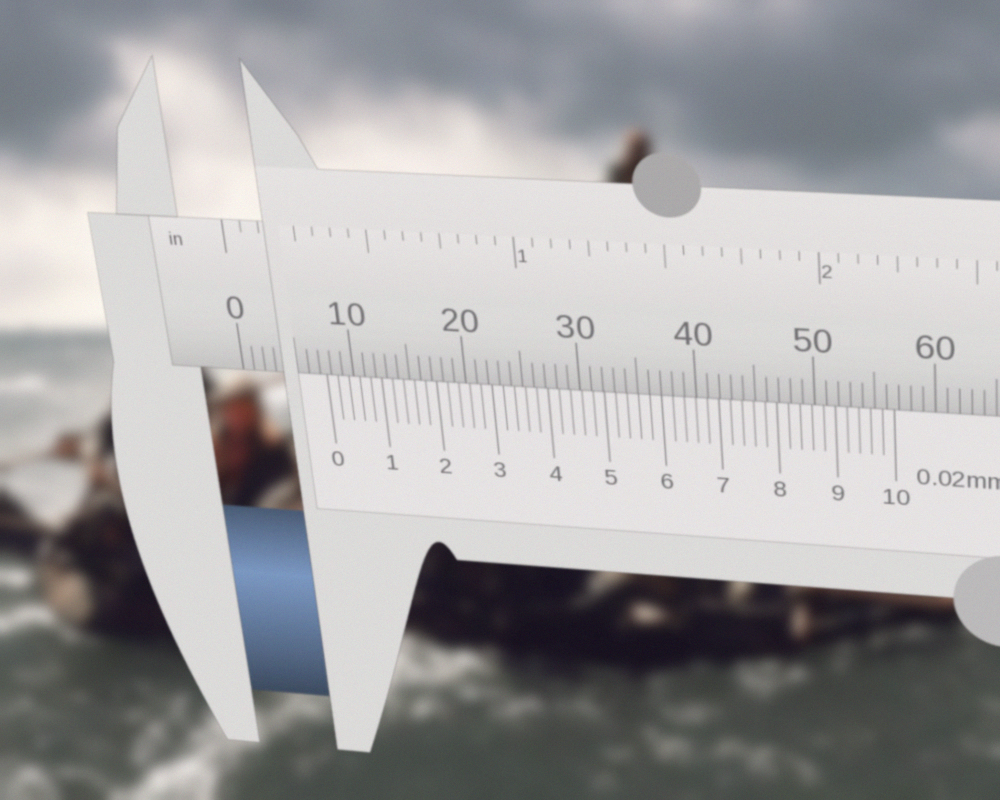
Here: 7.6 mm
